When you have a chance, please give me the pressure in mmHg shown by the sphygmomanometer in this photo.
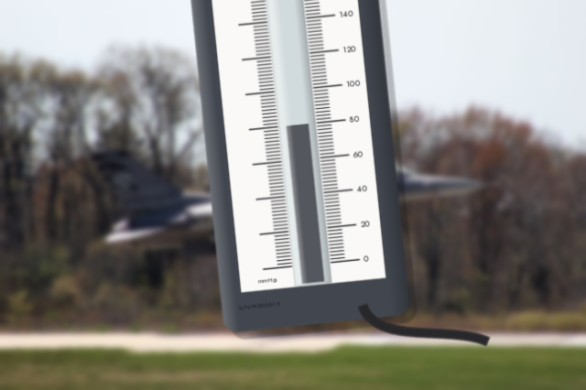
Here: 80 mmHg
